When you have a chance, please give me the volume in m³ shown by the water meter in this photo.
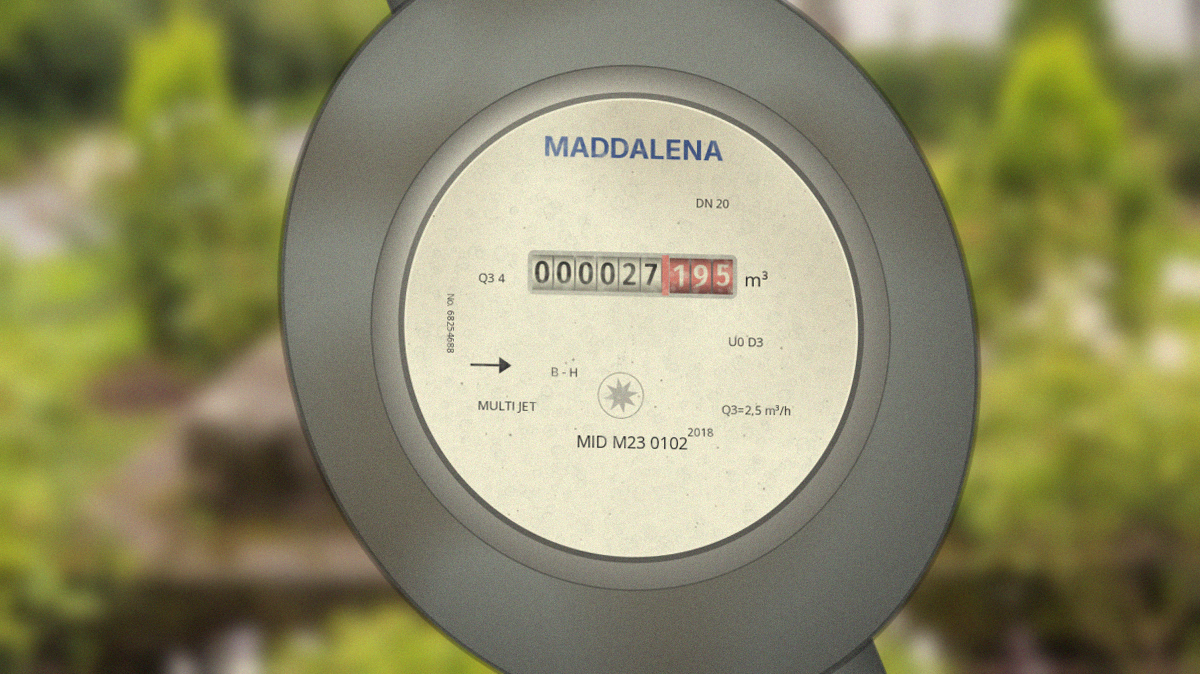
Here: 27.195 m³
